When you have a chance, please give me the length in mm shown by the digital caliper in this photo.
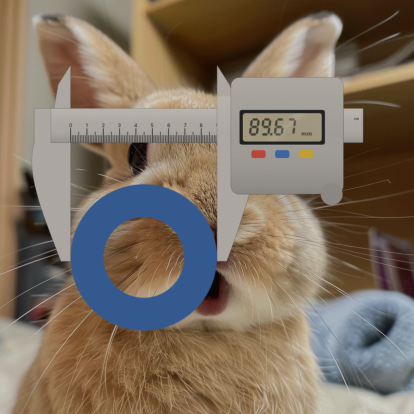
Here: 89.67 mm
